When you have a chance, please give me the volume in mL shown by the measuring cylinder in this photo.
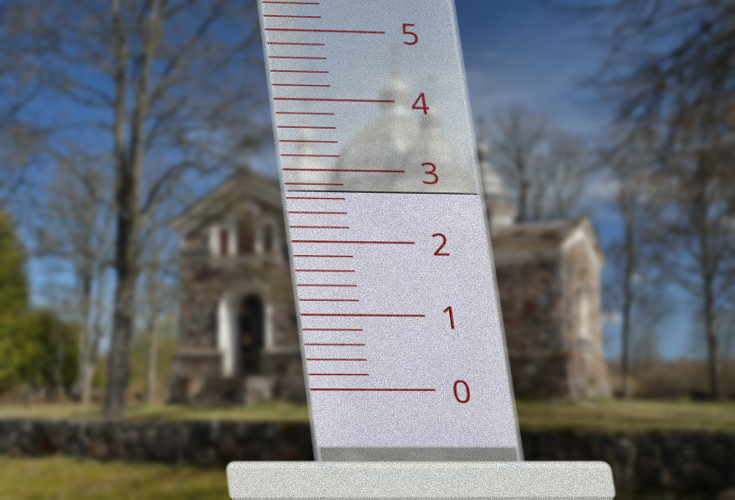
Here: 2.7 mL
